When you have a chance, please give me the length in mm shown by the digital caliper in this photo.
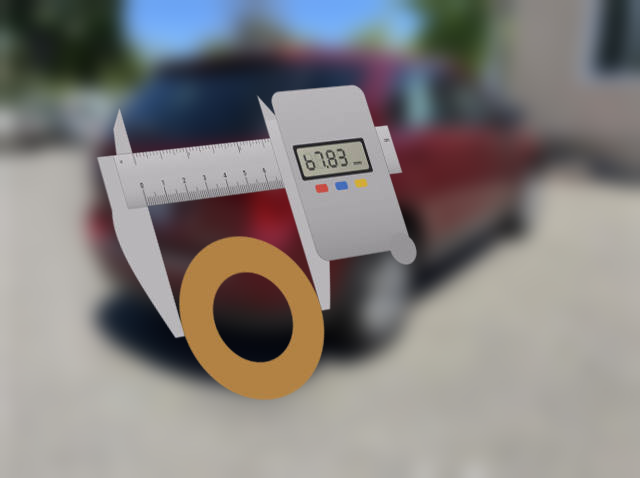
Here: 67.83 mm
